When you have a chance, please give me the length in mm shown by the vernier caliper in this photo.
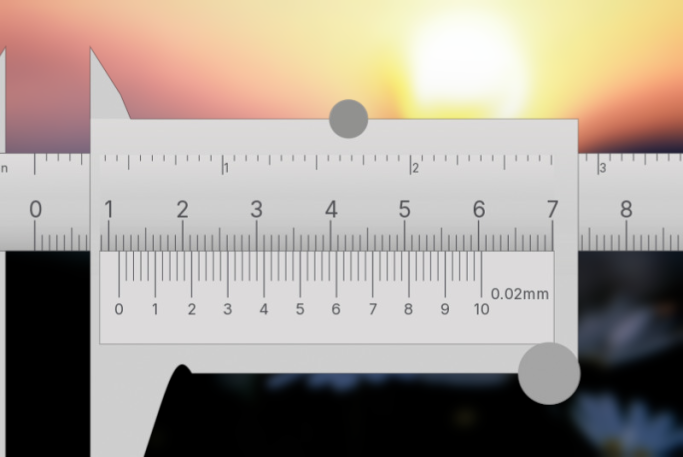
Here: 11.4 mm
